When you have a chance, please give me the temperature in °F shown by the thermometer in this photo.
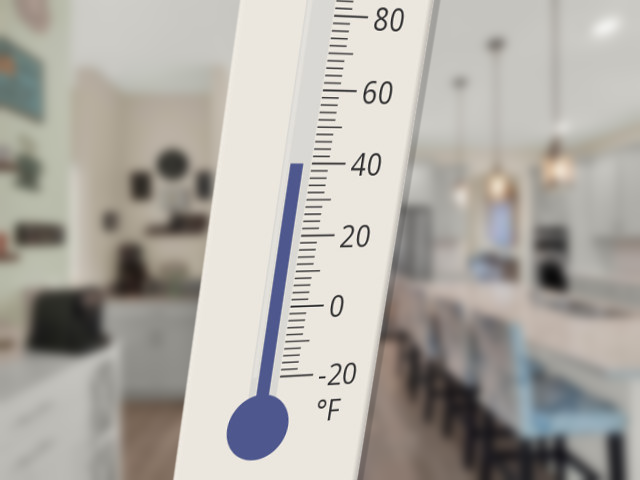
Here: 40 °F
